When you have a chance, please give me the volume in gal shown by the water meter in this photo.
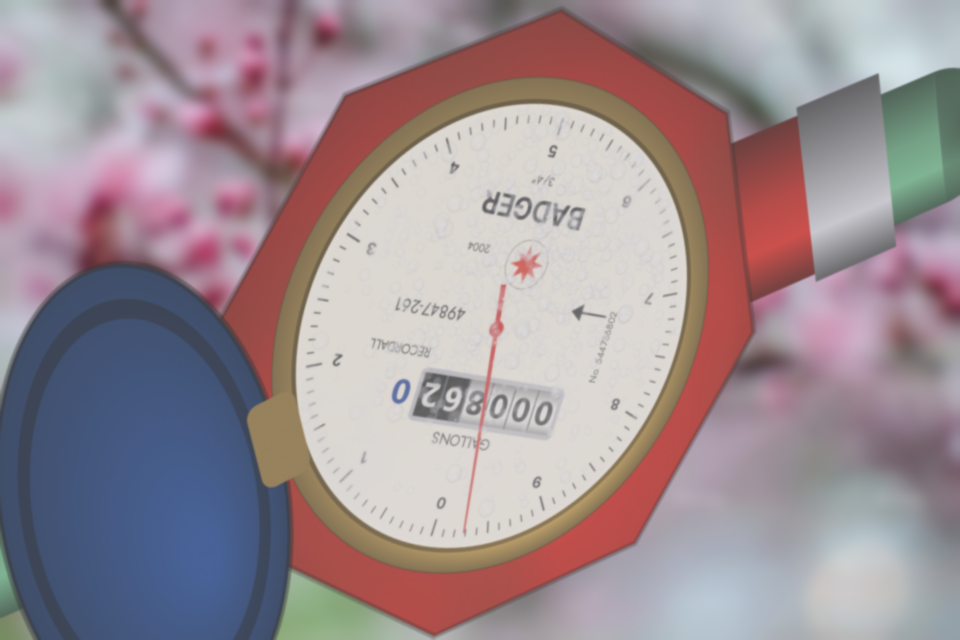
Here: 8619.7 gal
